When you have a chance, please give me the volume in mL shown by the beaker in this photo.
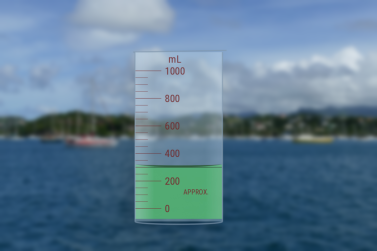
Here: 300 mL
